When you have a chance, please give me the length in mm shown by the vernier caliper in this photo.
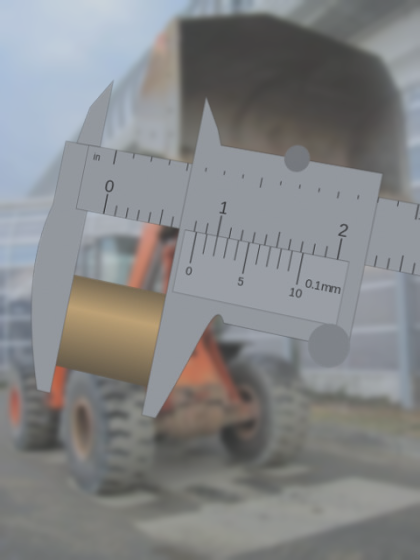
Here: 8.2 mm
